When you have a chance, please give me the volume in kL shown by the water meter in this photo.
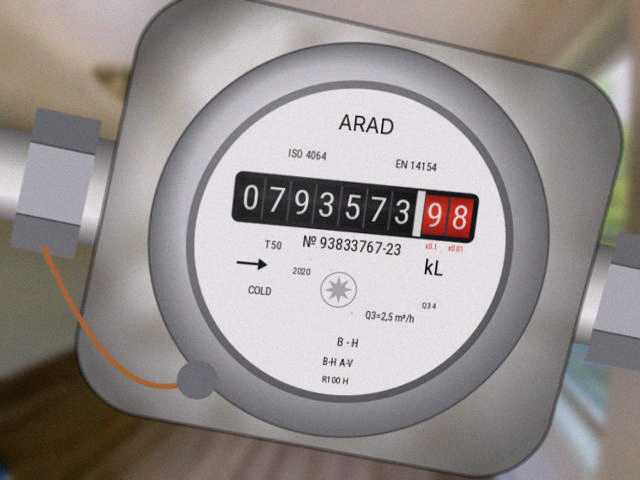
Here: 793573.98 kL
